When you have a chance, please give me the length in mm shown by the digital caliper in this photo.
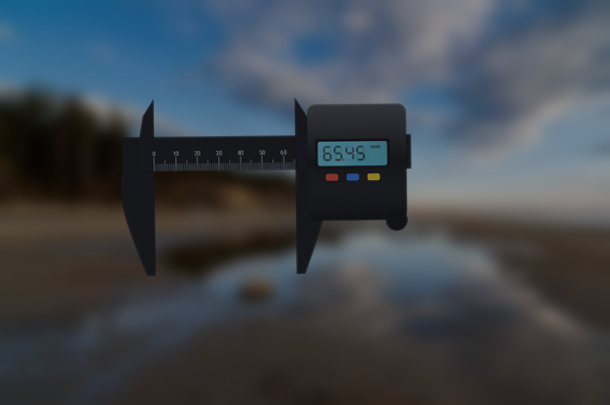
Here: 65.45 mm
